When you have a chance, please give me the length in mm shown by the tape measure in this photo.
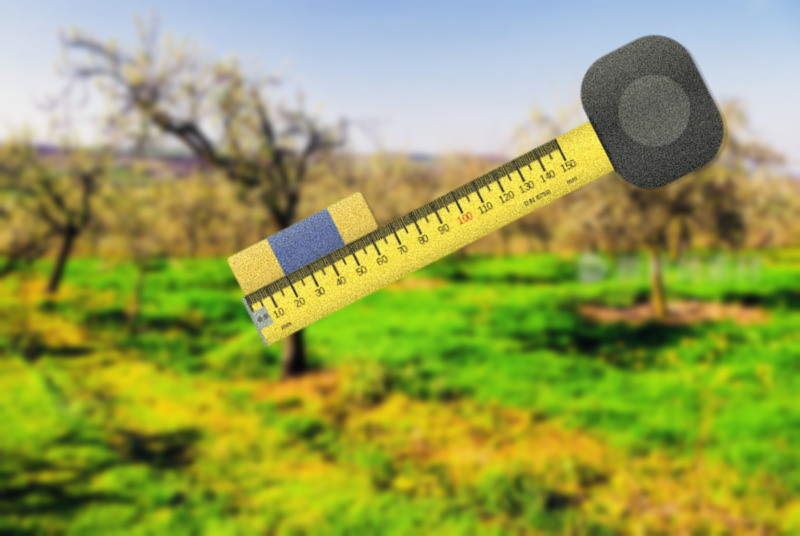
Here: 65 mm
